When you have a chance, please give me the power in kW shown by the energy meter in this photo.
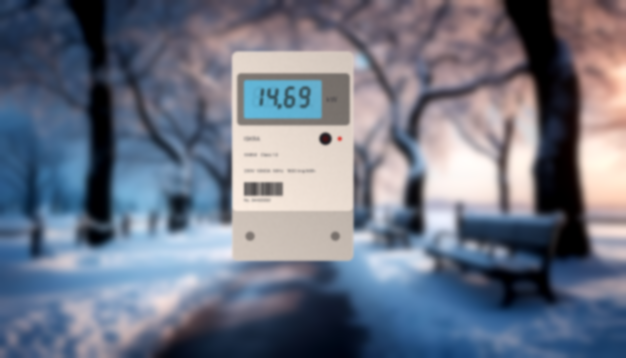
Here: 14.69 kW
